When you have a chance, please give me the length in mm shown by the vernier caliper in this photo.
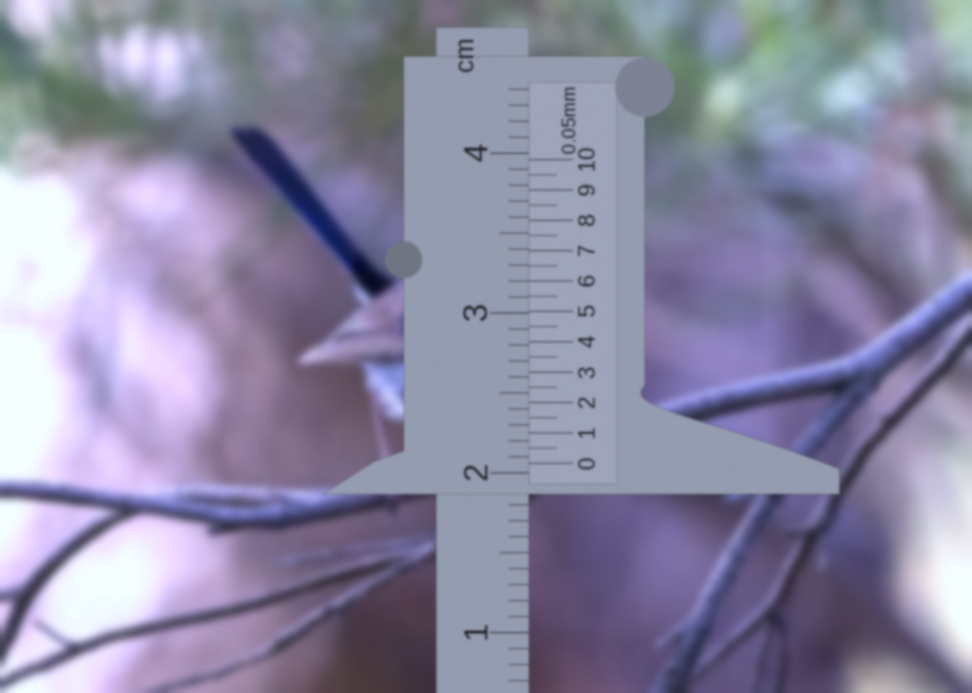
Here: 20.6 mm
